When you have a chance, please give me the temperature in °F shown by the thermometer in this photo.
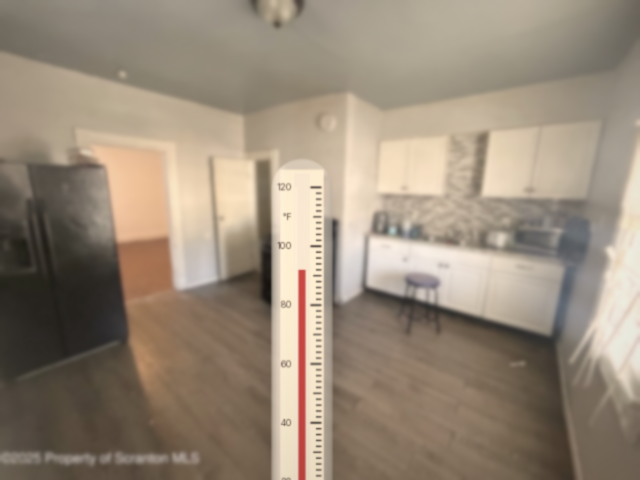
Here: 92 °F
